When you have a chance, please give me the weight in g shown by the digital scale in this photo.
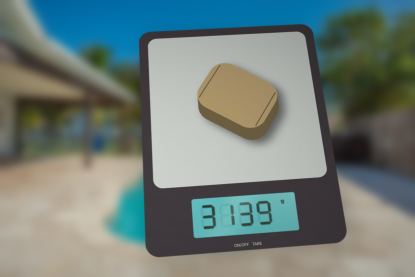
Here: 3139 g
